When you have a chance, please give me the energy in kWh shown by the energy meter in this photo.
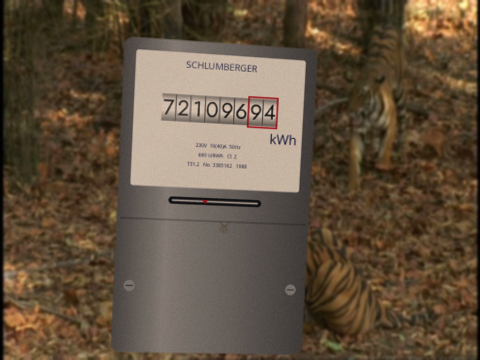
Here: 721096.94 kWh
